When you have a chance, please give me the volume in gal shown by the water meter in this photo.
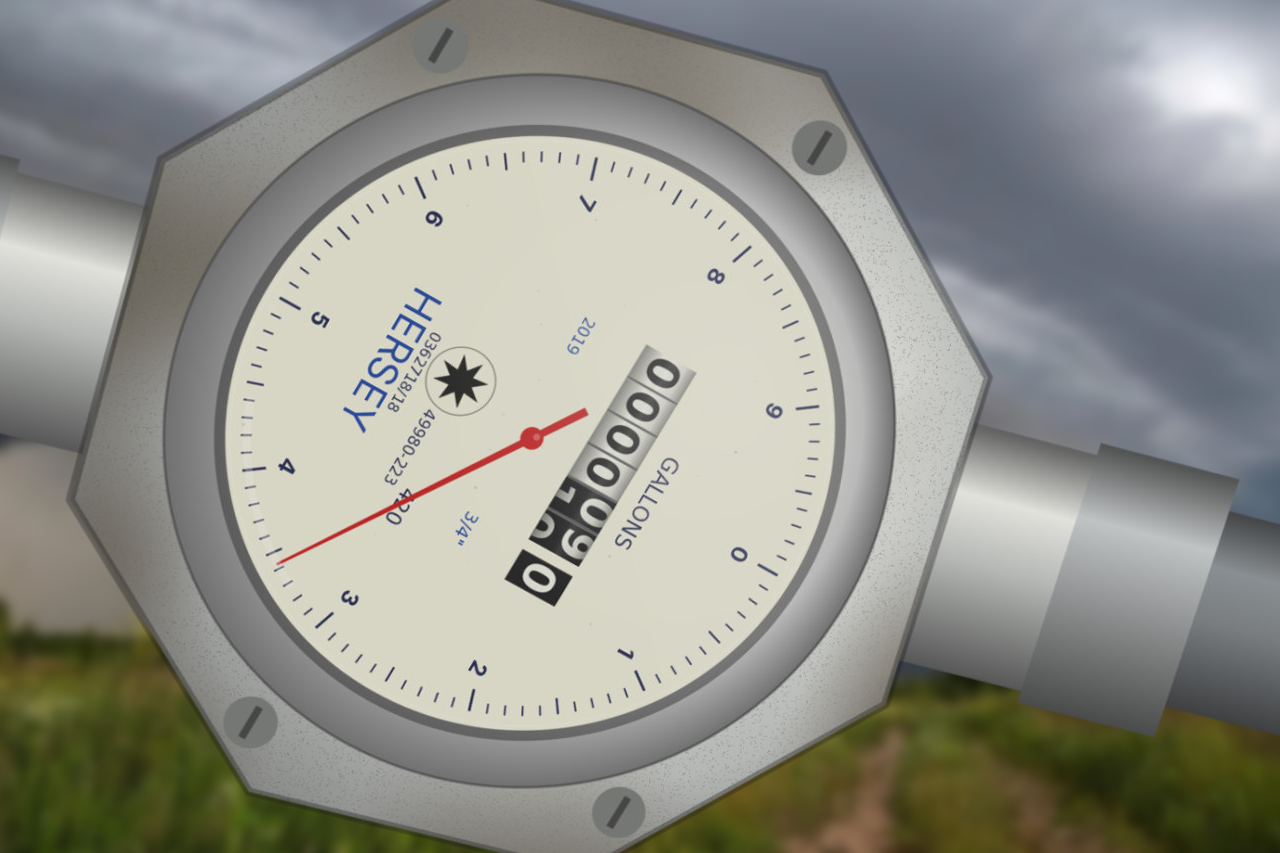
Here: 93.4 gal
